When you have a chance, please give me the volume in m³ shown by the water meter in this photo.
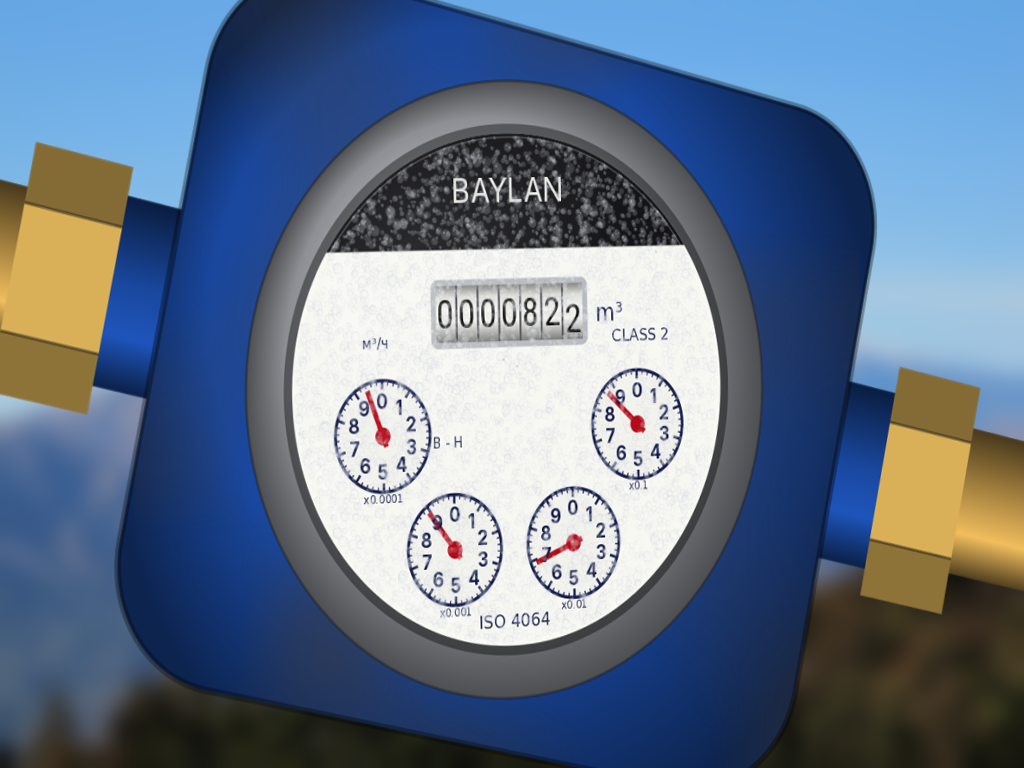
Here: 821.8689 m³
